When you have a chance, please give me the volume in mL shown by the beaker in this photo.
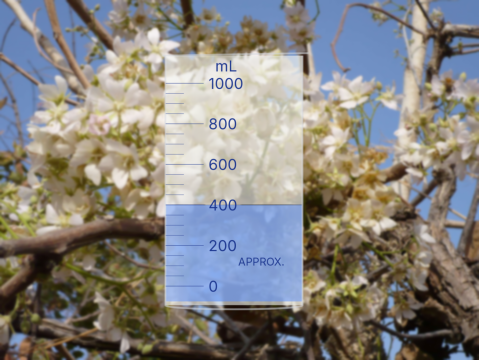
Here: 400 mL
